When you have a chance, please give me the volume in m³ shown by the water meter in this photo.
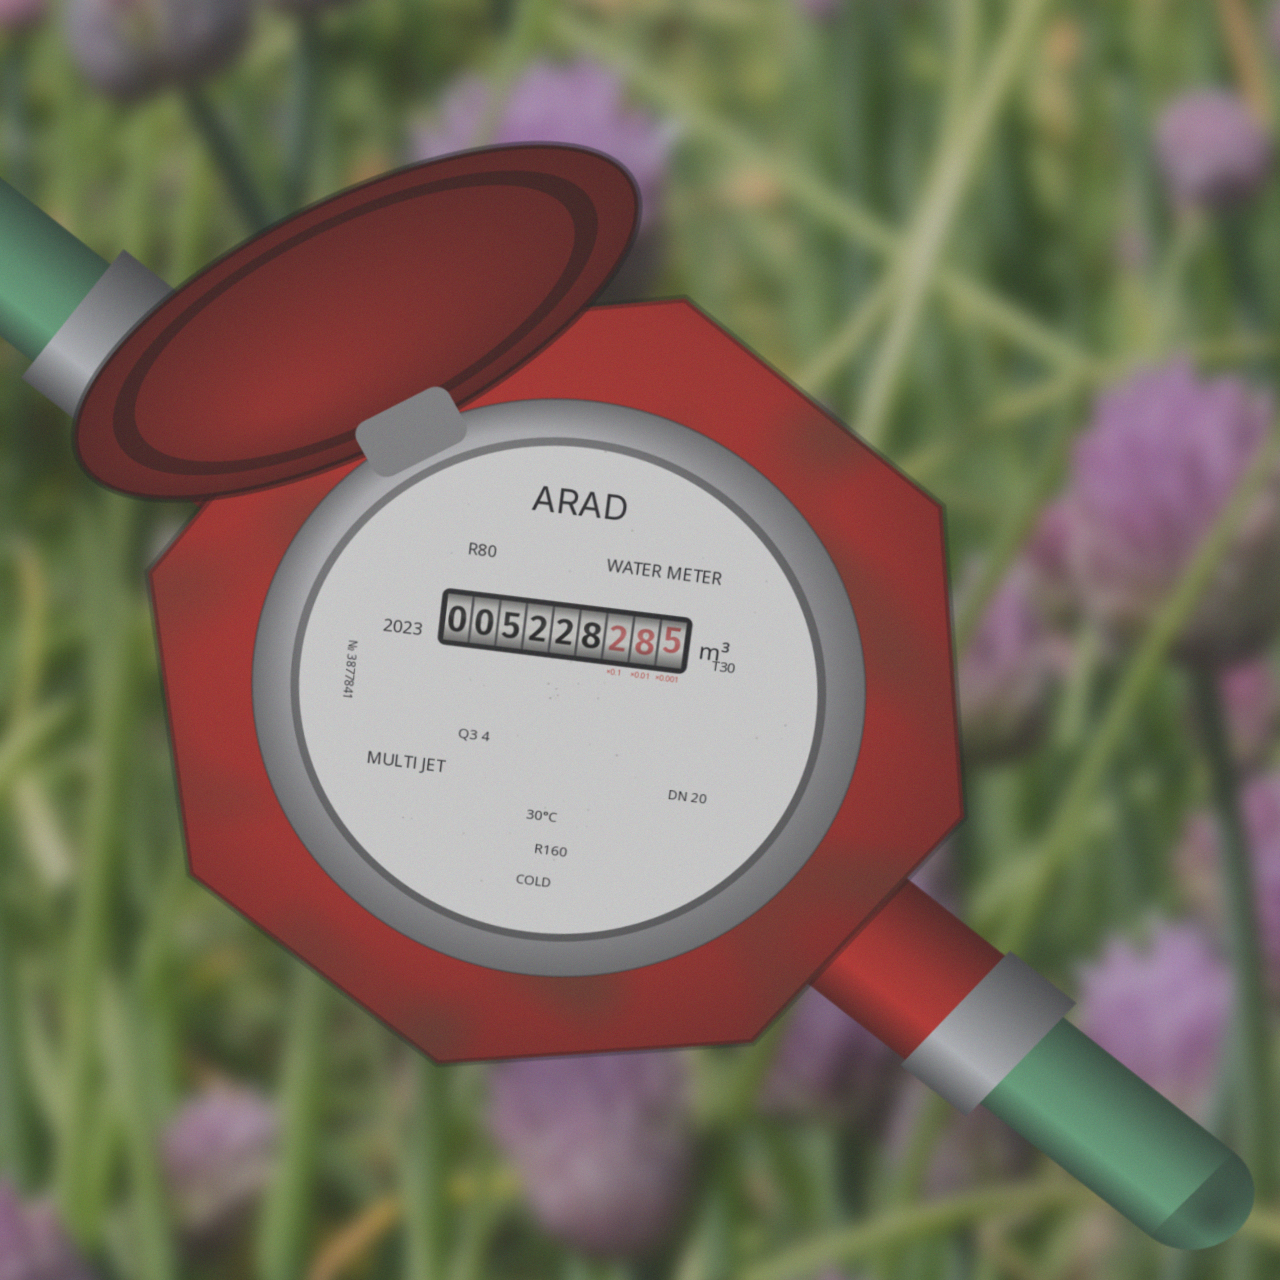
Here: 5228.285 m³
